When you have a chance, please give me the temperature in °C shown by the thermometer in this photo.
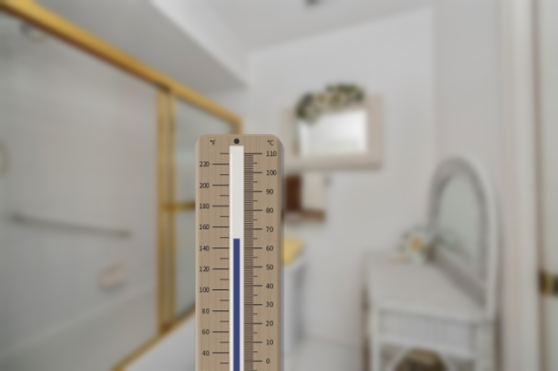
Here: 65 °C
